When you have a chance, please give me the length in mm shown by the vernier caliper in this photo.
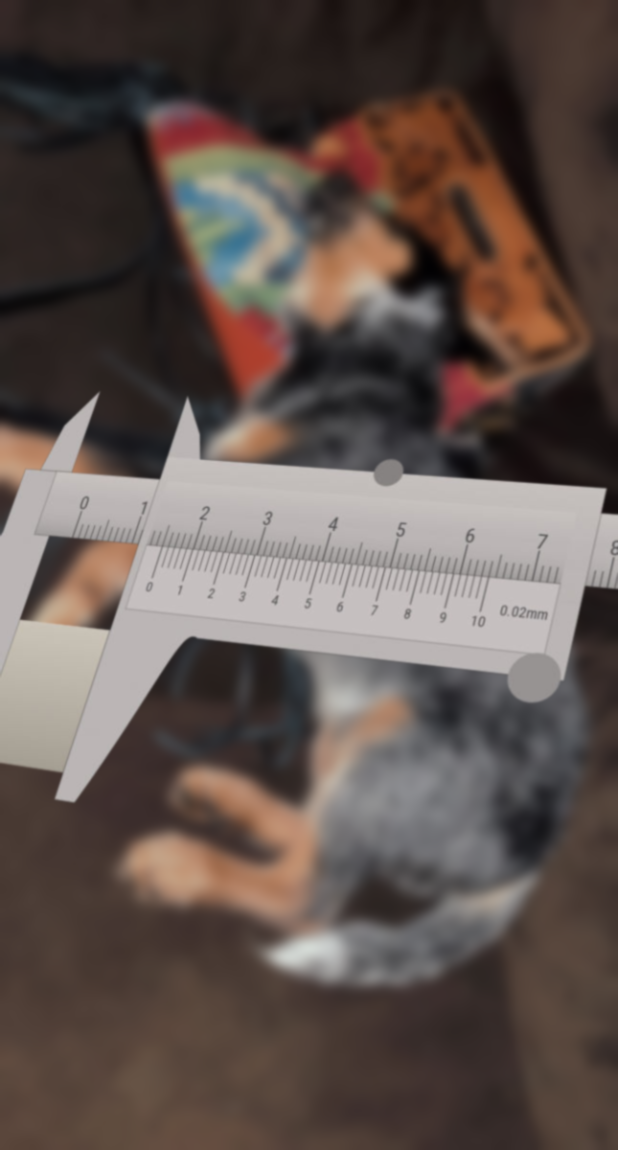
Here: 15.0 mm
